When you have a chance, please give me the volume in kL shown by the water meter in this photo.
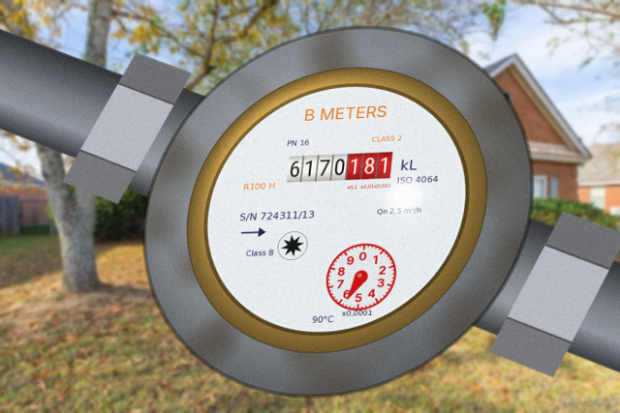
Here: 6170.1815 kL
